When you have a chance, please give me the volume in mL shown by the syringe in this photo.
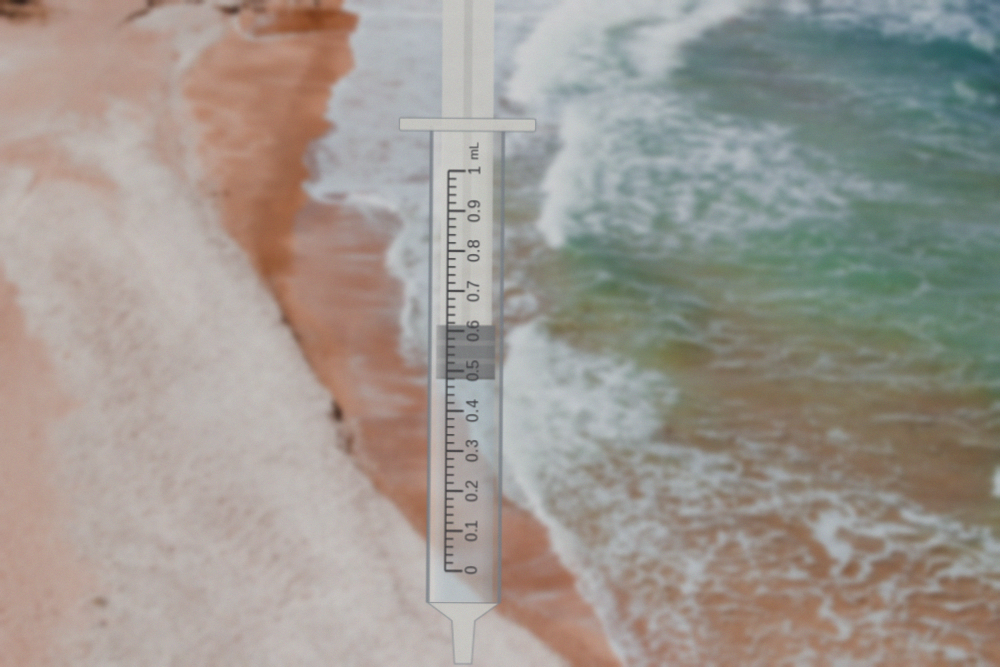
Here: 0.48 mL
